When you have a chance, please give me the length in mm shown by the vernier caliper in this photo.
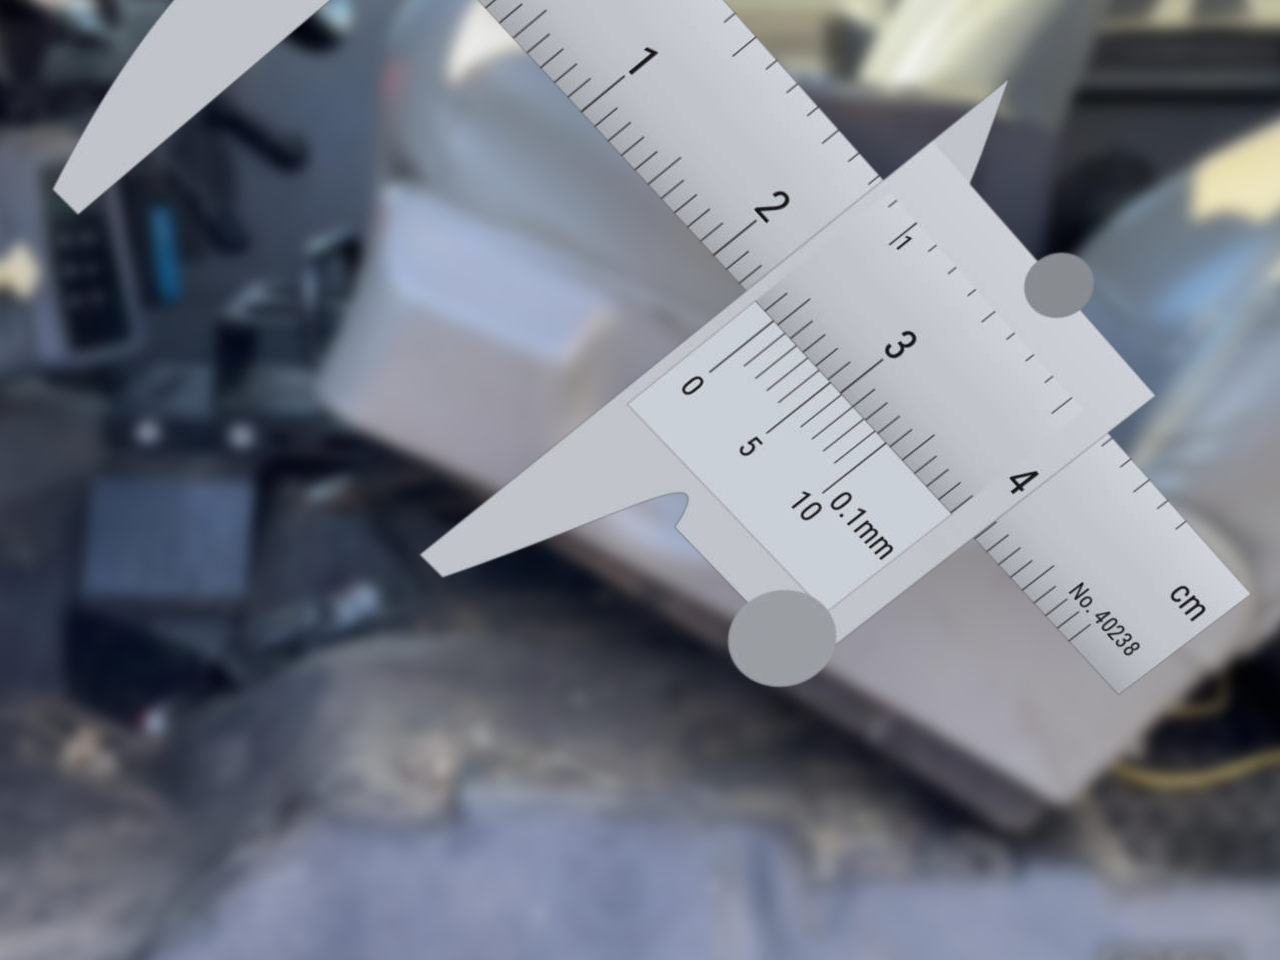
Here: 24.7 mm
